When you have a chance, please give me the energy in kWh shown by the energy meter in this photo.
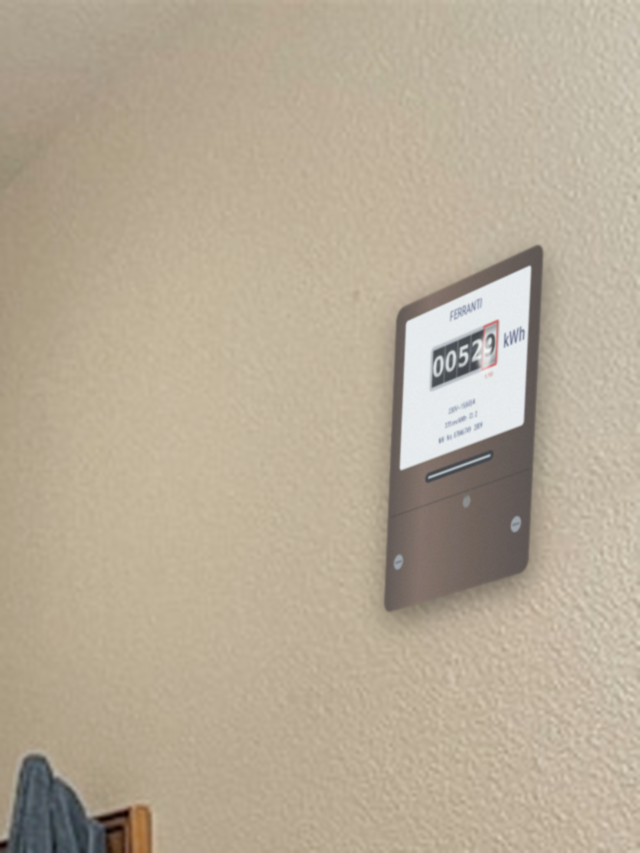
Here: 52.9 kWh
